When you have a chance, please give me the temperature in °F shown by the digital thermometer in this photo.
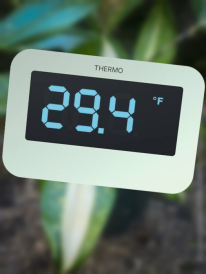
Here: 29.4 °F
